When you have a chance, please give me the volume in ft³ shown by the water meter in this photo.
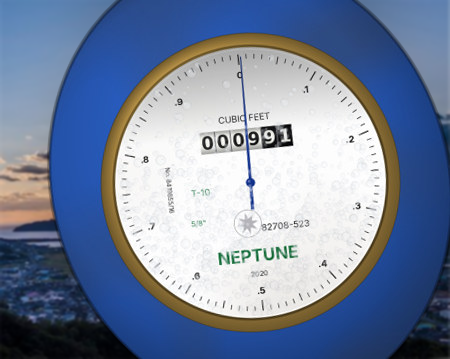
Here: 991.00 ft³
